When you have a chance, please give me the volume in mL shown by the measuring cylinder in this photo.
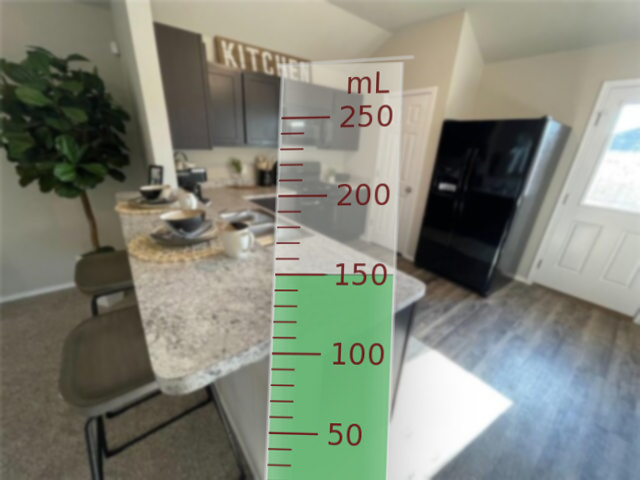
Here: 150 mL
